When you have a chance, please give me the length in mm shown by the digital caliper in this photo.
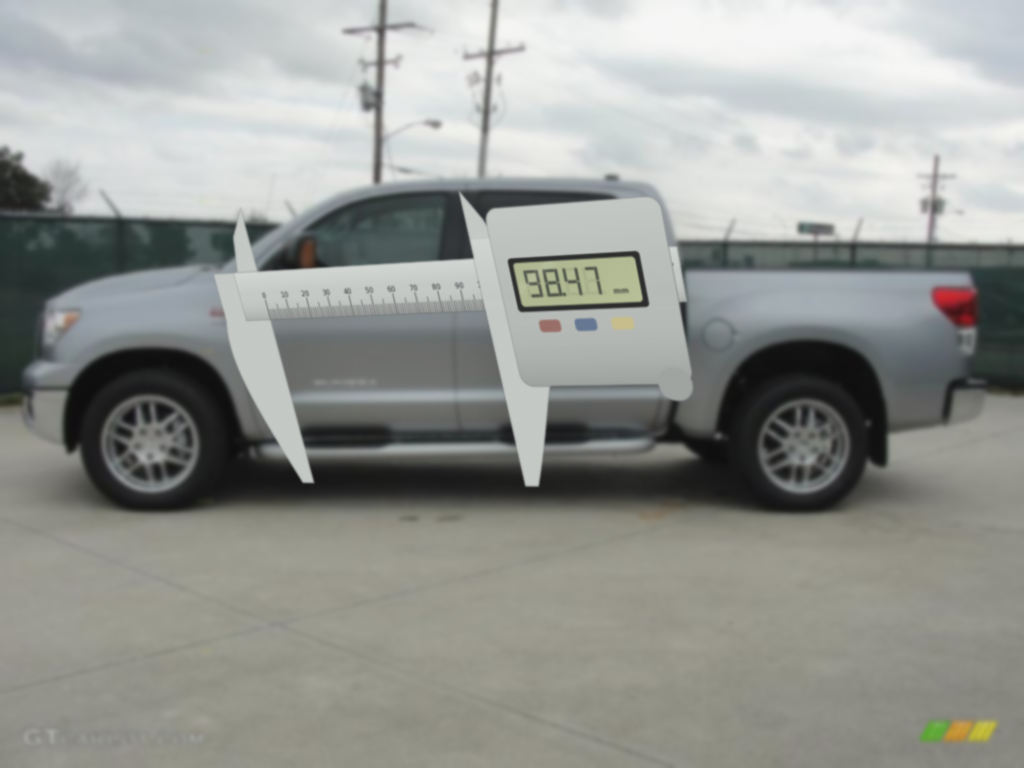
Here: 98.47 mm
